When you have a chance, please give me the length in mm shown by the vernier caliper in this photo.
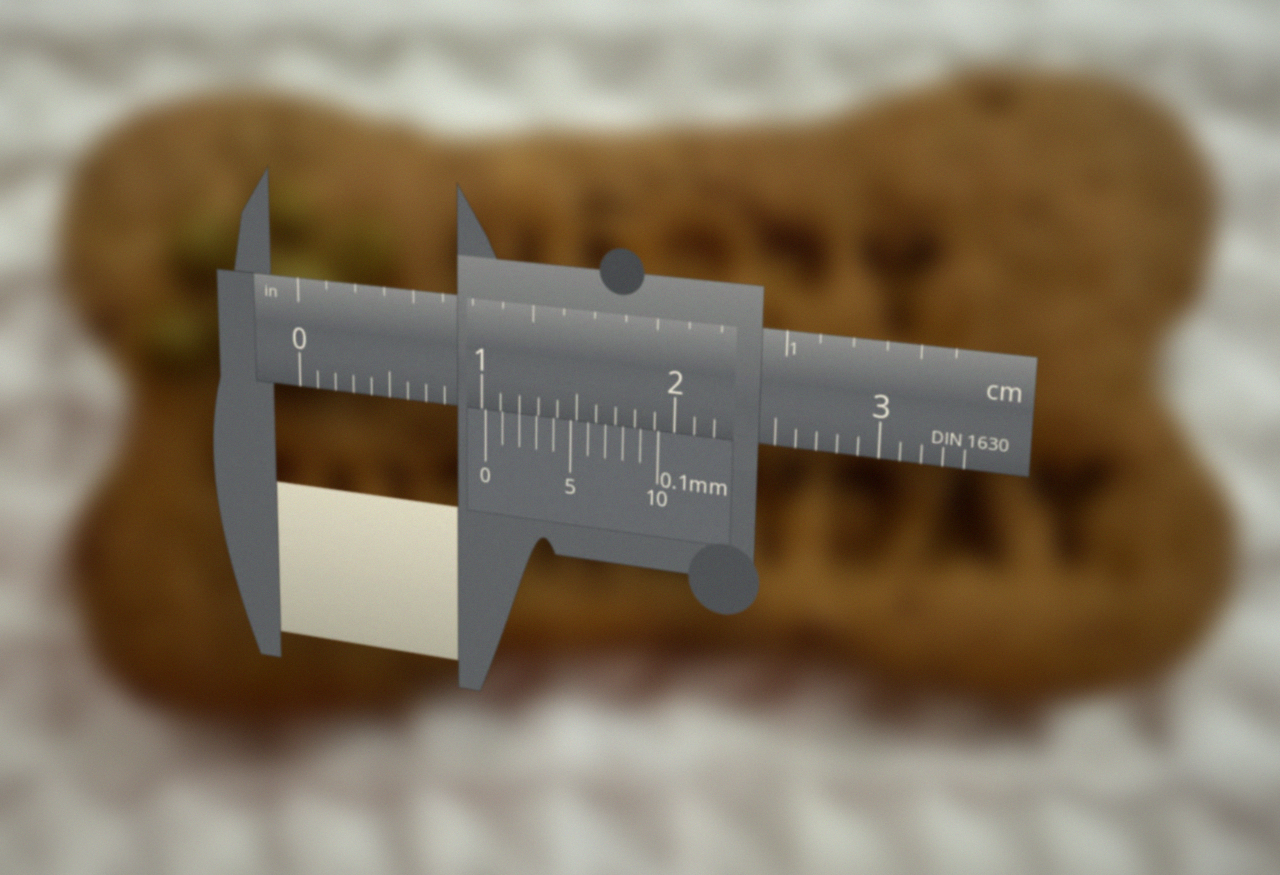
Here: 10.2 mm
